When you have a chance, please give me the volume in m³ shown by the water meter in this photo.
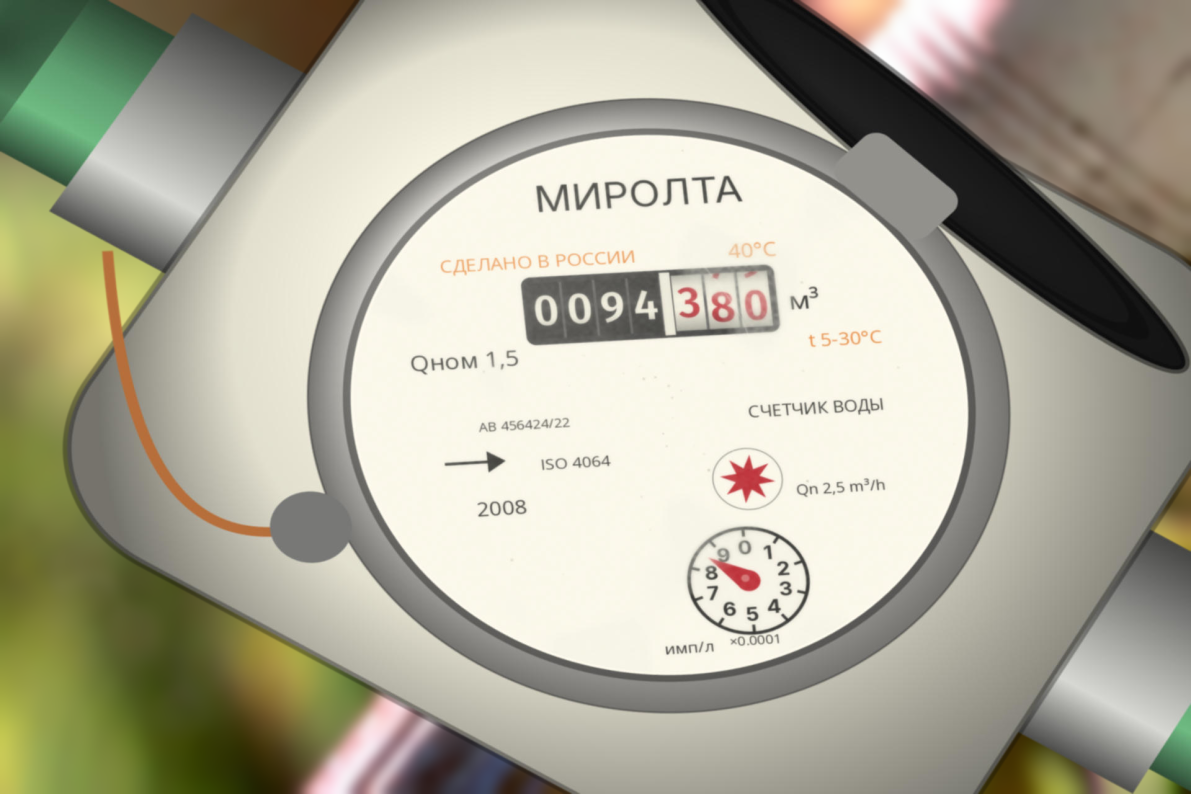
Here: 94.3798 m³
